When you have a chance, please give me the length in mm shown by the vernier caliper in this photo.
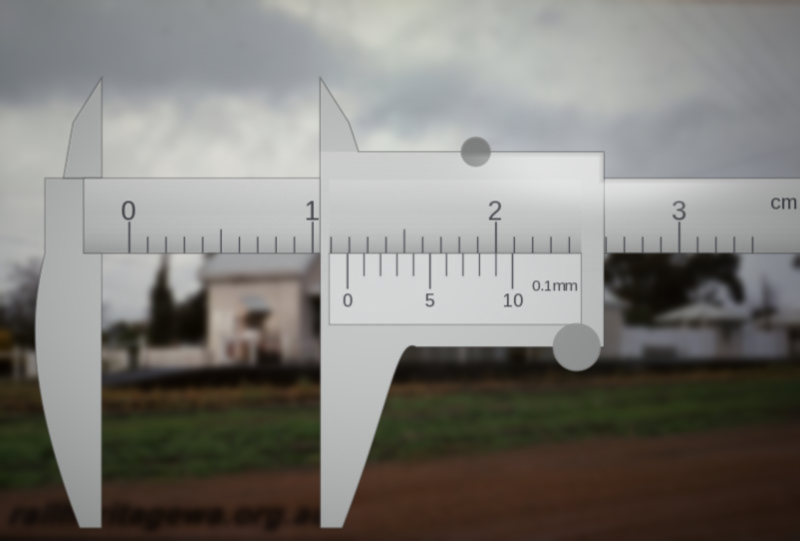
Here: 11.9 mm
